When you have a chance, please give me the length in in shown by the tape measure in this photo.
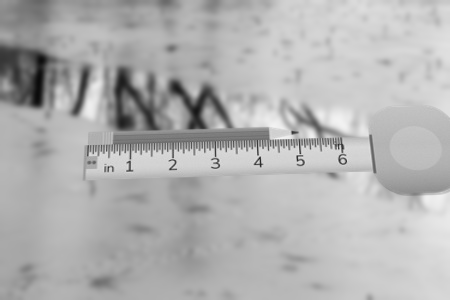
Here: 5 in
